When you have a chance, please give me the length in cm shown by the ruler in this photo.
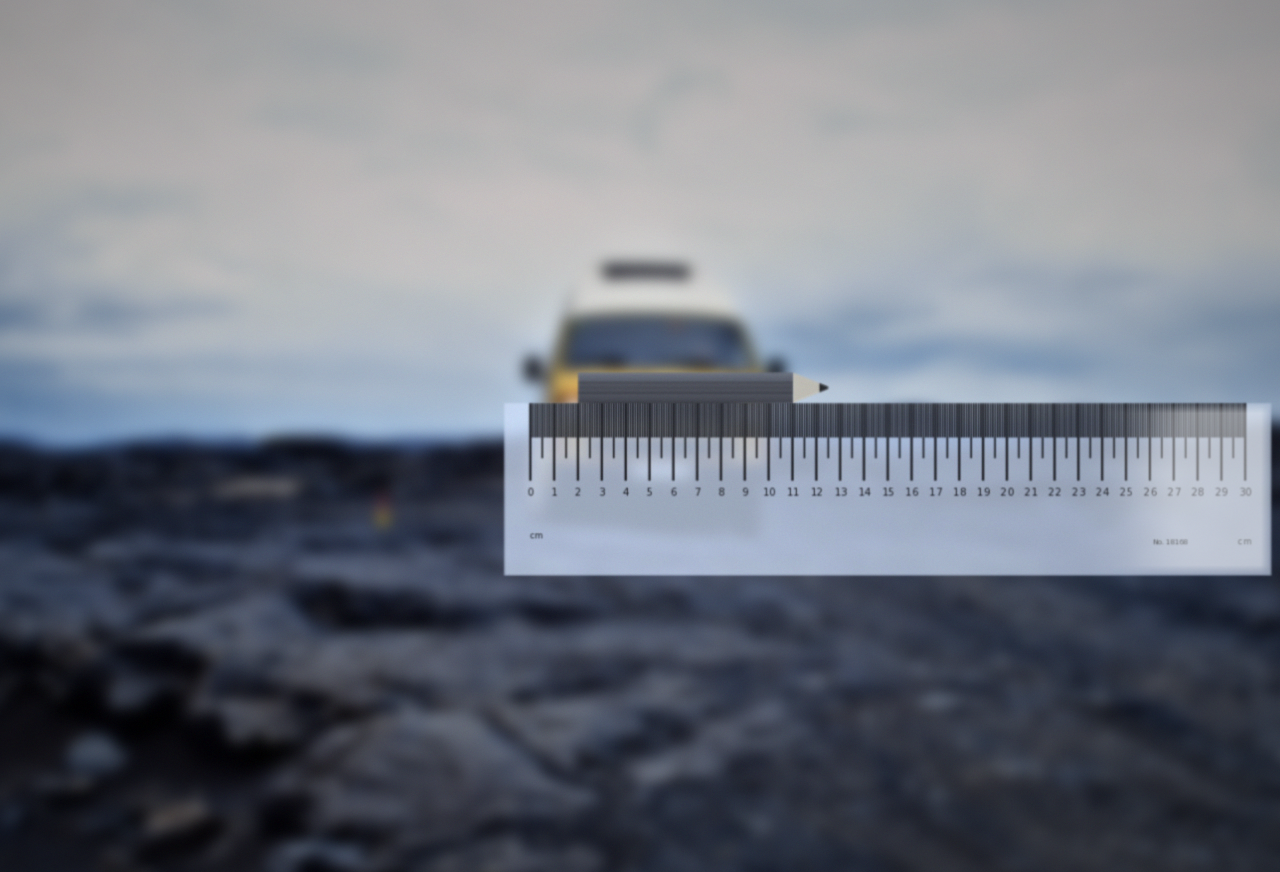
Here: 10.5 cm
